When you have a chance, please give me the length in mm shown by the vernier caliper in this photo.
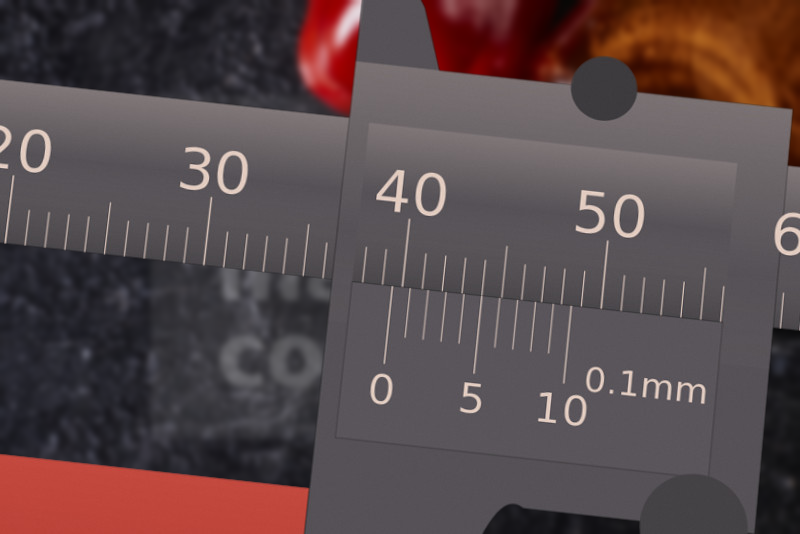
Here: 39.5 mm
